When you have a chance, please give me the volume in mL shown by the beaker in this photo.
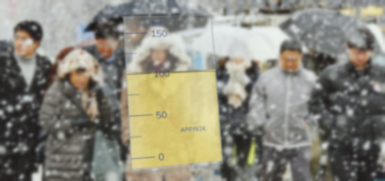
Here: 100 mL
